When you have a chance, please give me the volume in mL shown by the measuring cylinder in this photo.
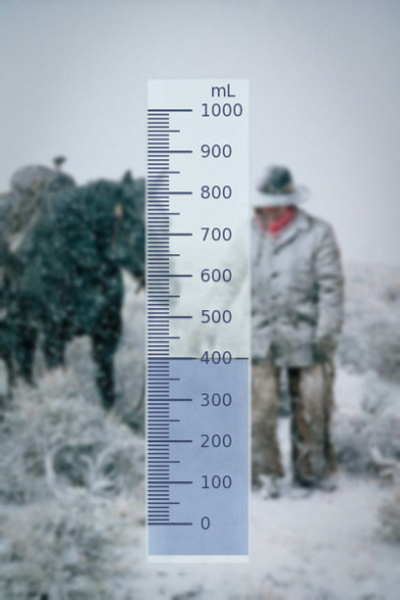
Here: 400 mL
